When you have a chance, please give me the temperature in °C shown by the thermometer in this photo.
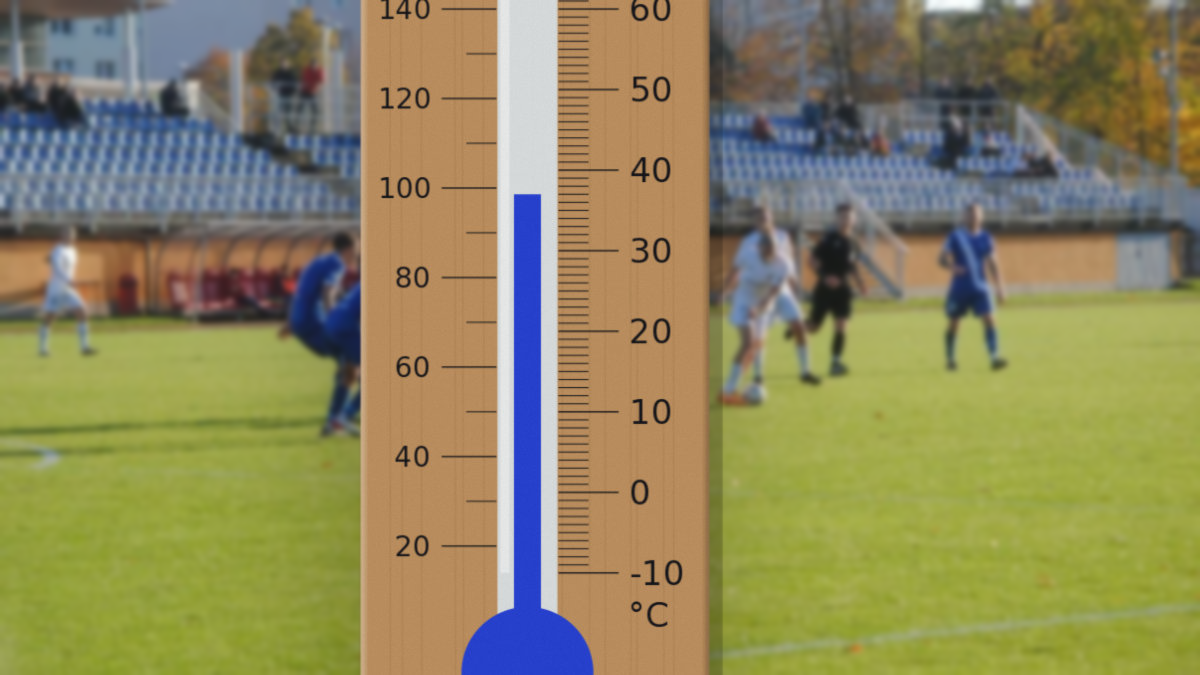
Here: 37 °C
